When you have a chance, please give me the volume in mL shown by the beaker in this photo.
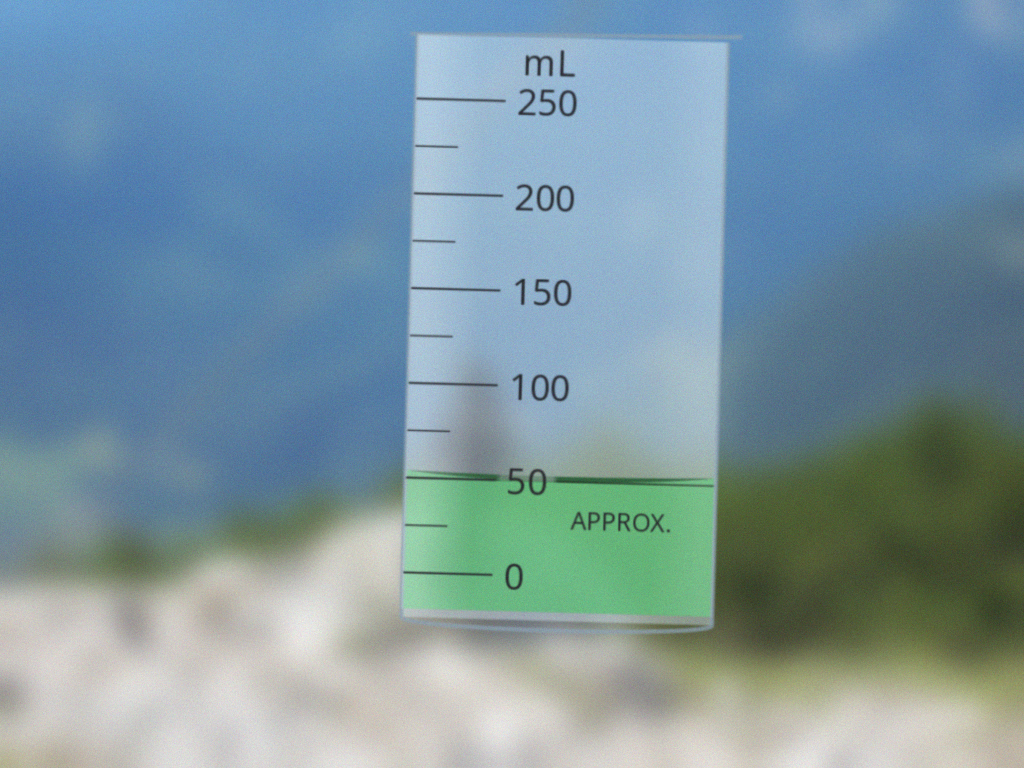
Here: 50 mL
